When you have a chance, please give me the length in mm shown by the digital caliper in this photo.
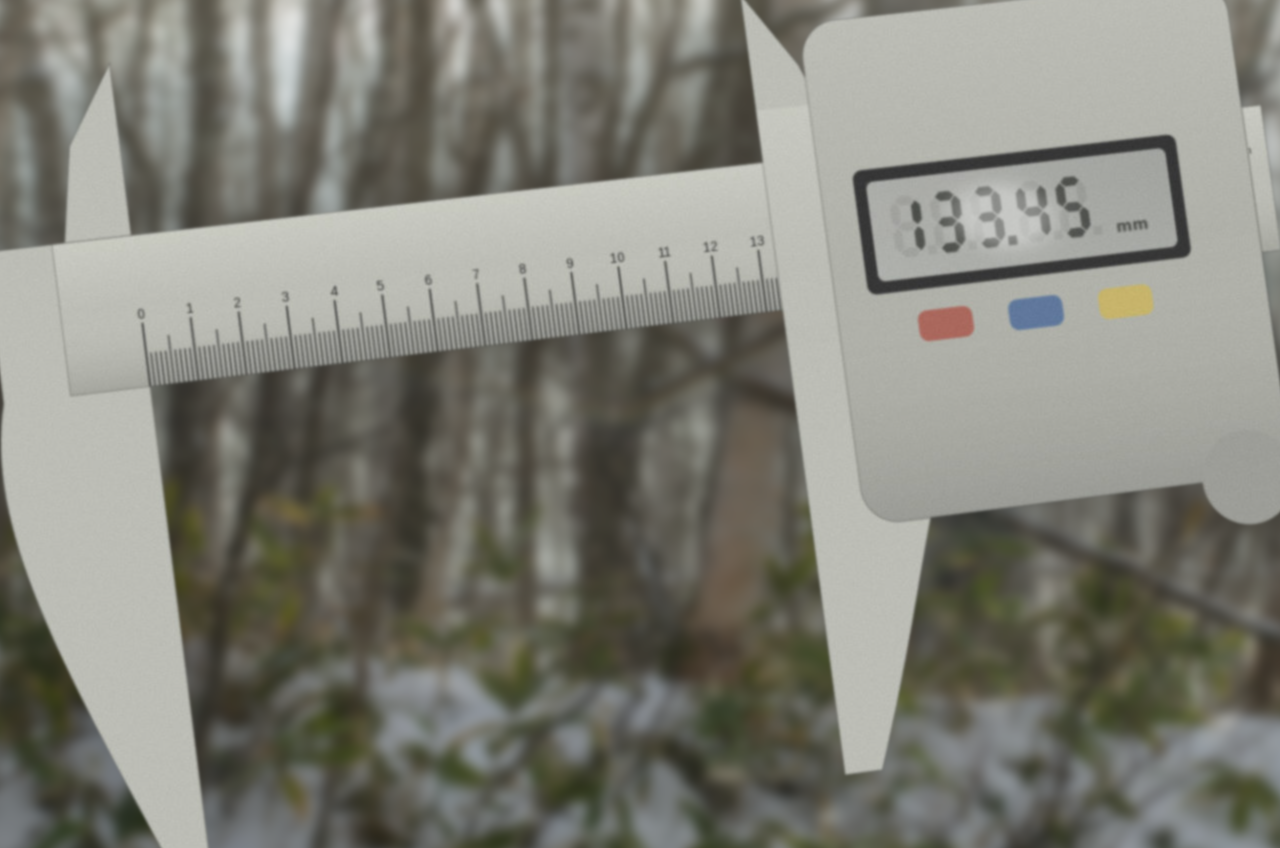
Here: 133.45 mm
